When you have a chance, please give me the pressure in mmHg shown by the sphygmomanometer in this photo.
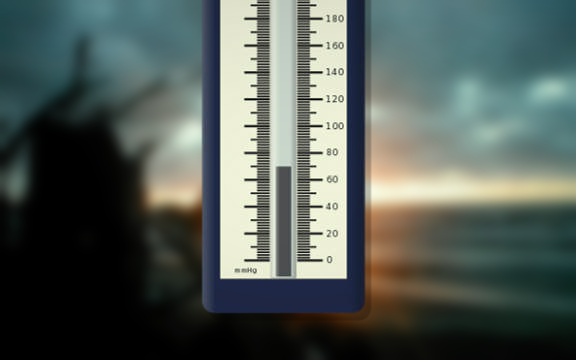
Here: 70 mmHg
